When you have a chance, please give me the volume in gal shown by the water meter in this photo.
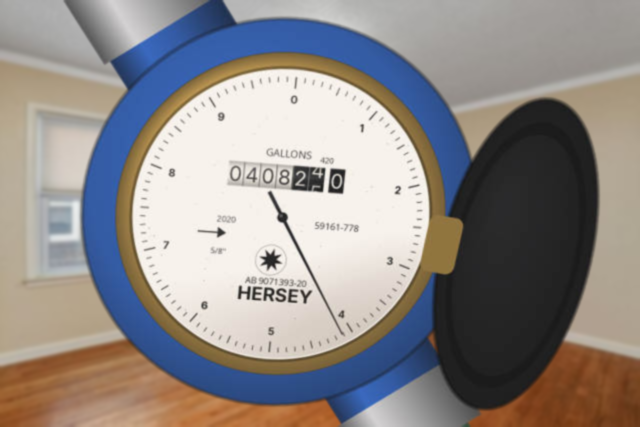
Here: 408244.1 gal
